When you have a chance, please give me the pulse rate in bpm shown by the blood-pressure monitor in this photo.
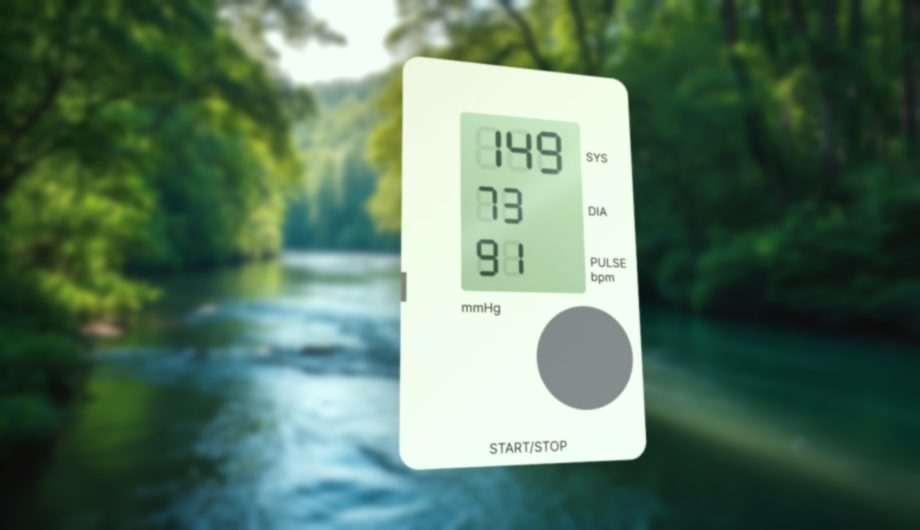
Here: 91 bpm
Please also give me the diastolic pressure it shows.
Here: 73 mmHg
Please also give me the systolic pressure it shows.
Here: 149 mmHg
